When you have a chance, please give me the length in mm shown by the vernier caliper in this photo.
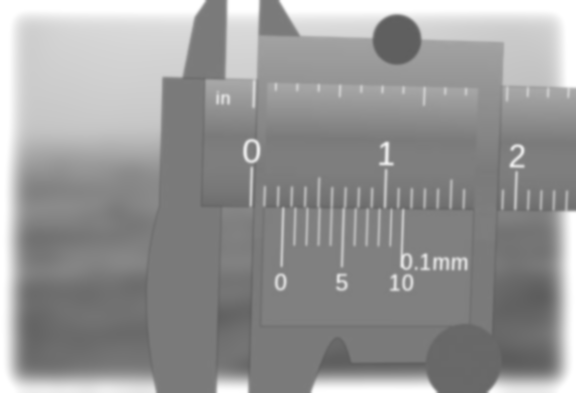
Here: 2.4 mm
